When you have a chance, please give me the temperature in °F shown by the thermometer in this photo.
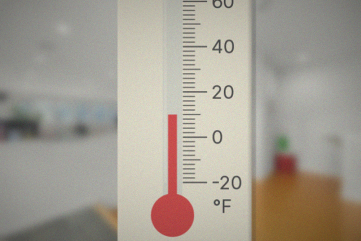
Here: 10 °F
